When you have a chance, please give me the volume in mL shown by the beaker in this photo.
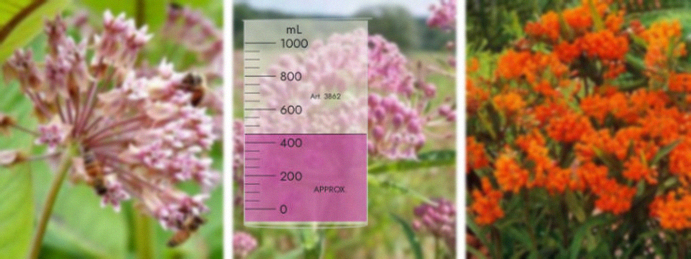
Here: 450 mL
